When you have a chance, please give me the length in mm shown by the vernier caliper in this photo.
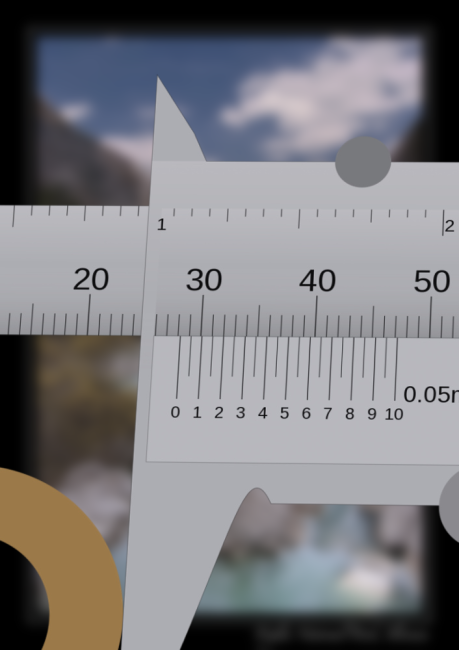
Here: 28.2 mm
